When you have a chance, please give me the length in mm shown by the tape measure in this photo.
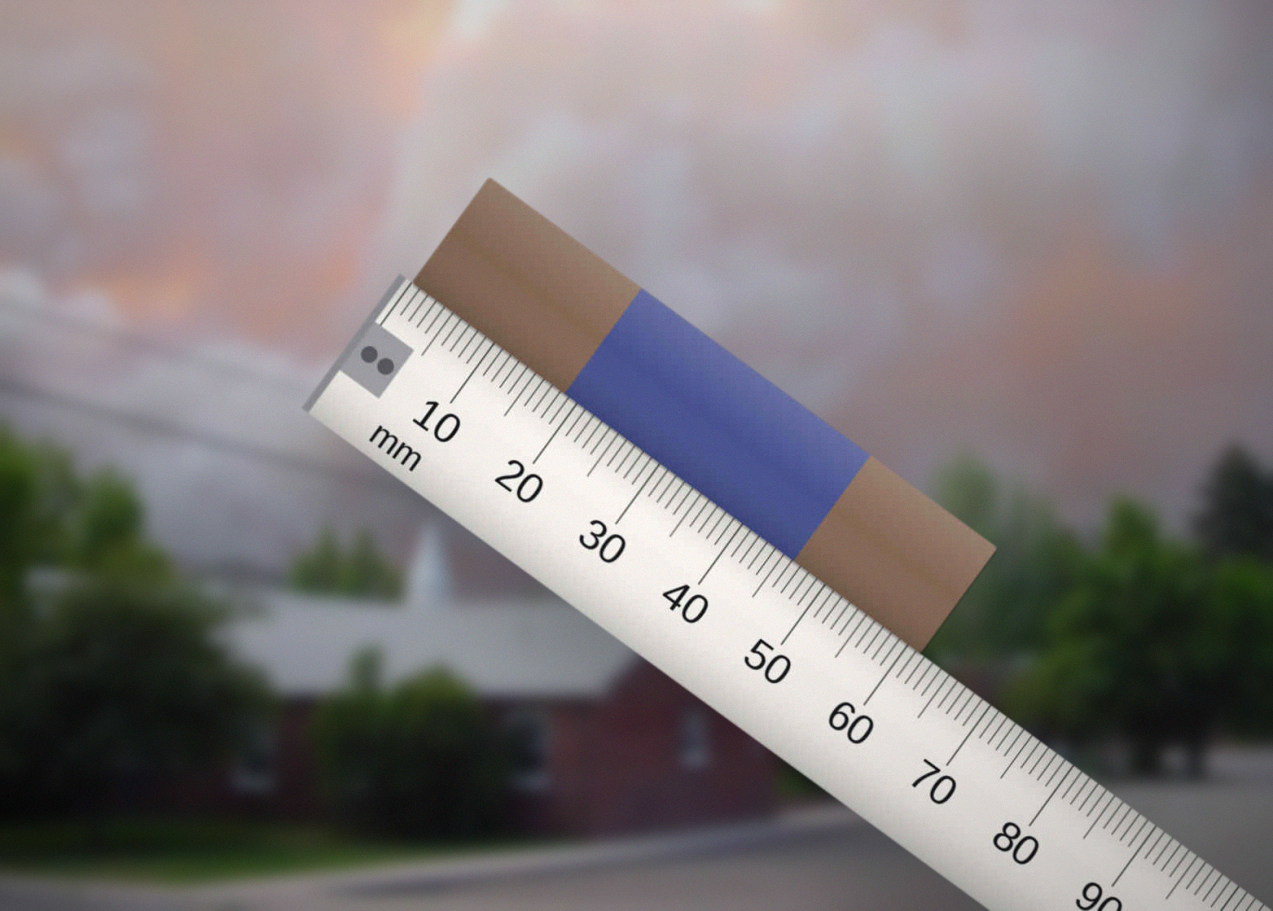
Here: 61.5 mm
